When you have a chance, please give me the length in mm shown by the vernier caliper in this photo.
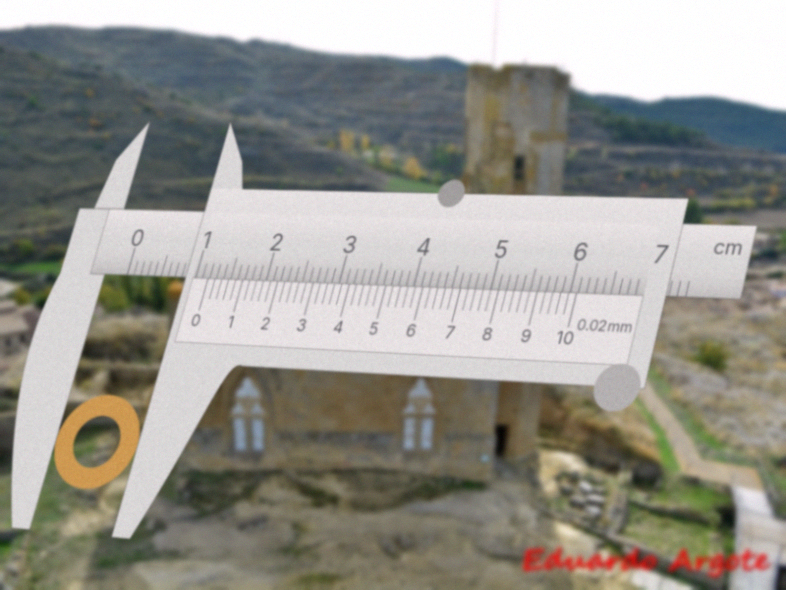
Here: 11.8 mm
